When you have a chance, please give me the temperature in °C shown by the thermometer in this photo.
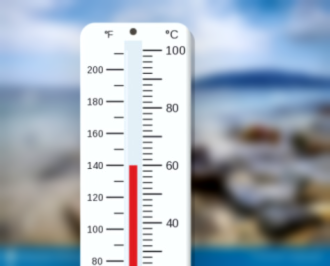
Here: 60 °C
